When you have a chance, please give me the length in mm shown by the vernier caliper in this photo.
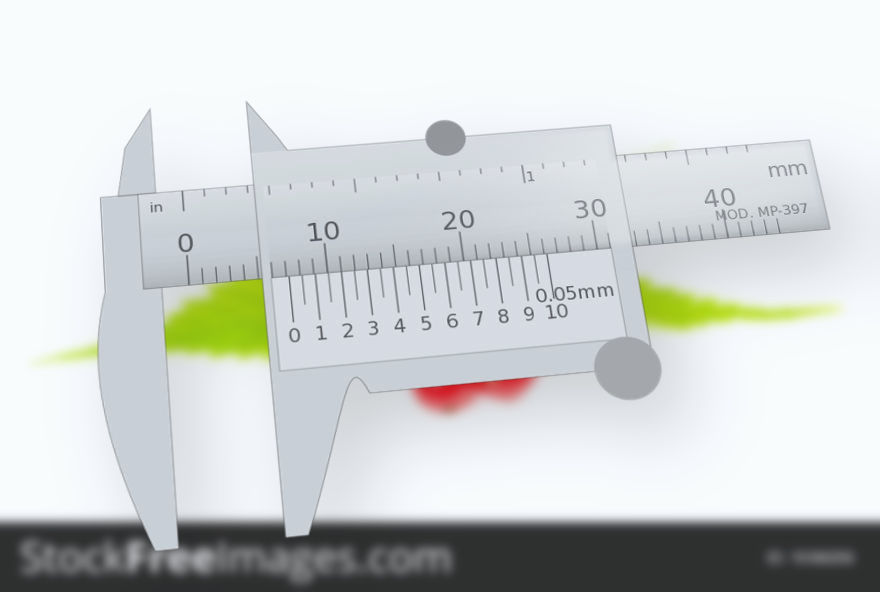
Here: 7.2 mm
